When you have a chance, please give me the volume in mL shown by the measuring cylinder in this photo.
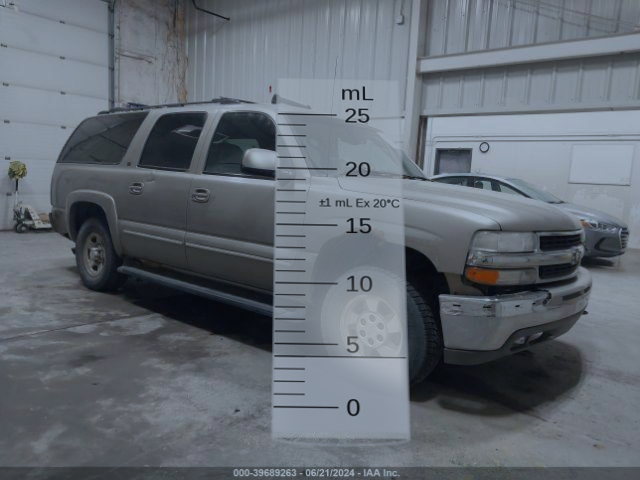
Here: 4 mL
